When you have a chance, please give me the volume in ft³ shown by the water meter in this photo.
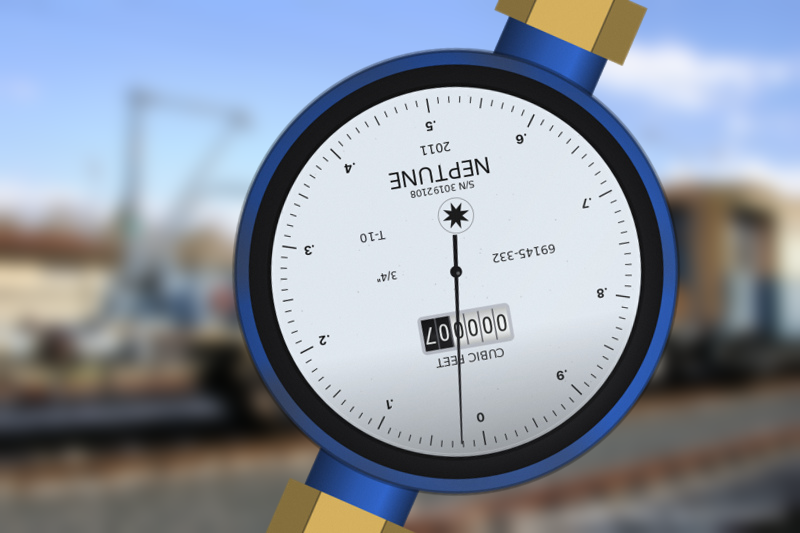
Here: 7.02 ft³
